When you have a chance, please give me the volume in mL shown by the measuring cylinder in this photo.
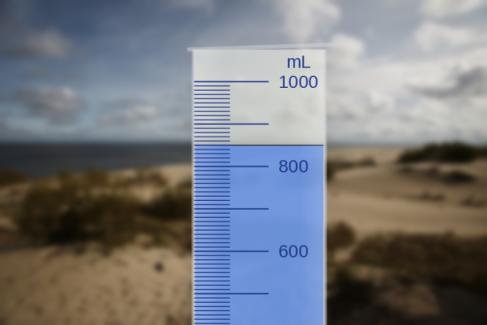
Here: 850 mL
